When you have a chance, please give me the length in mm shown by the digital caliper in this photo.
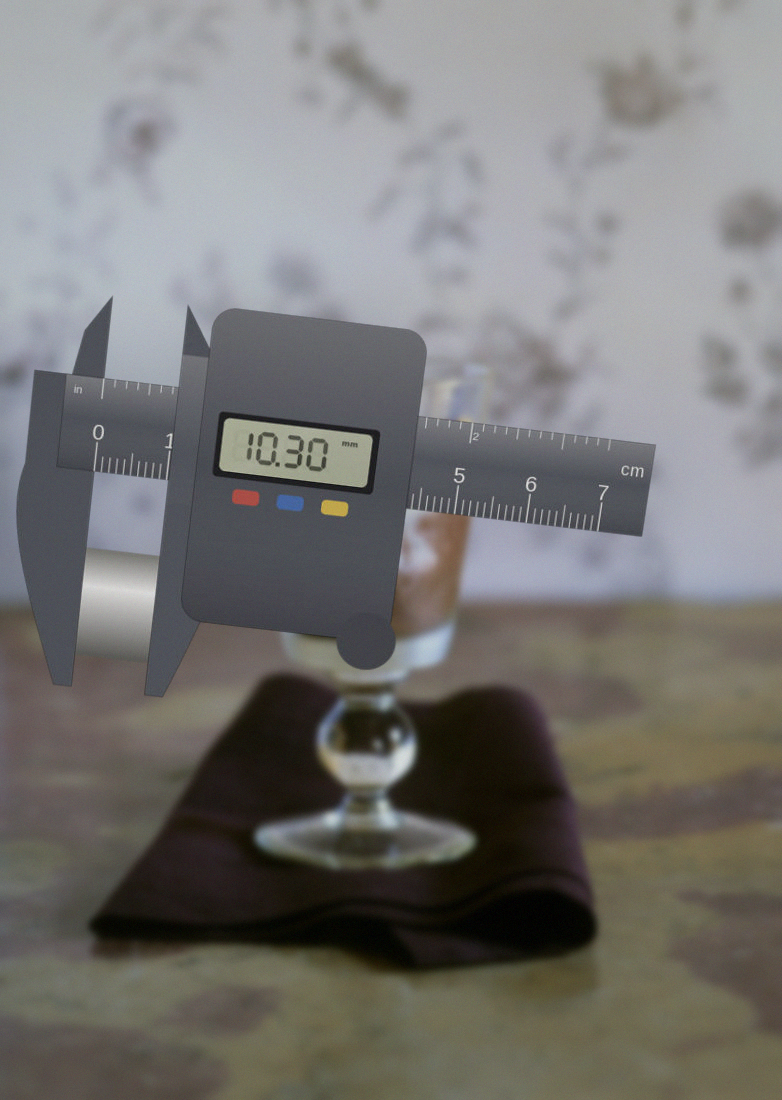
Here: 10.30 mm
